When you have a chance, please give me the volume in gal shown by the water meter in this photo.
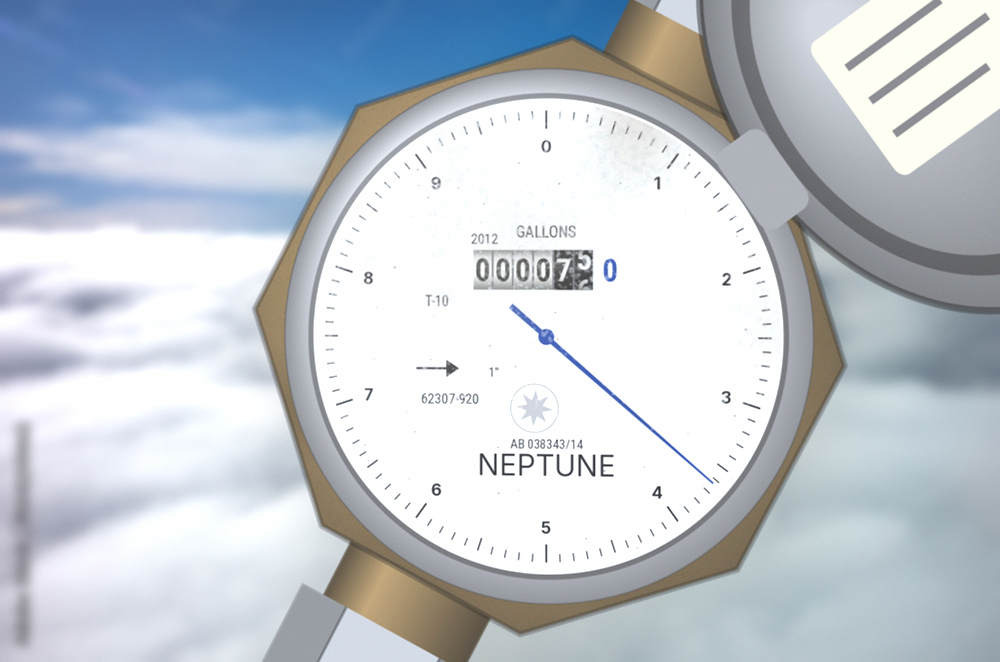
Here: 753.6 gal
